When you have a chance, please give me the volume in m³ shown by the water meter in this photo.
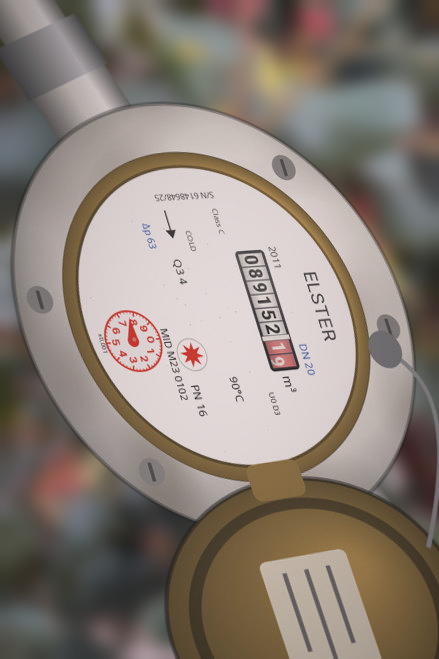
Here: 89152.187 m³
